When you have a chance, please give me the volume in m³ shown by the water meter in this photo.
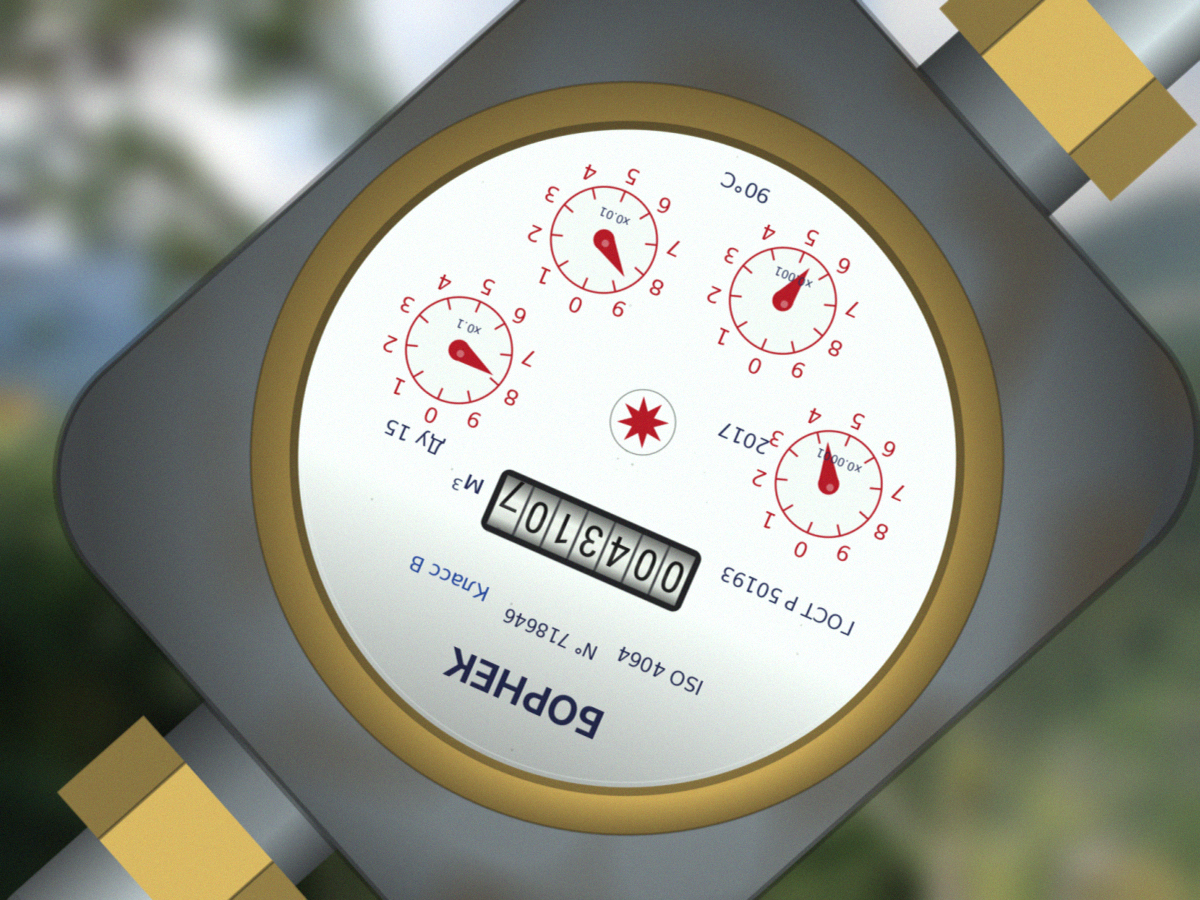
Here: 43106.7854 m³
